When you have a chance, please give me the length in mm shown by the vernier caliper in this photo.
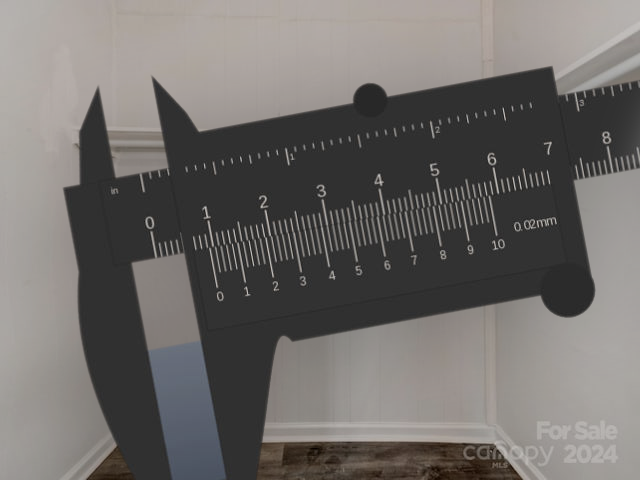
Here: 9.4 mm
